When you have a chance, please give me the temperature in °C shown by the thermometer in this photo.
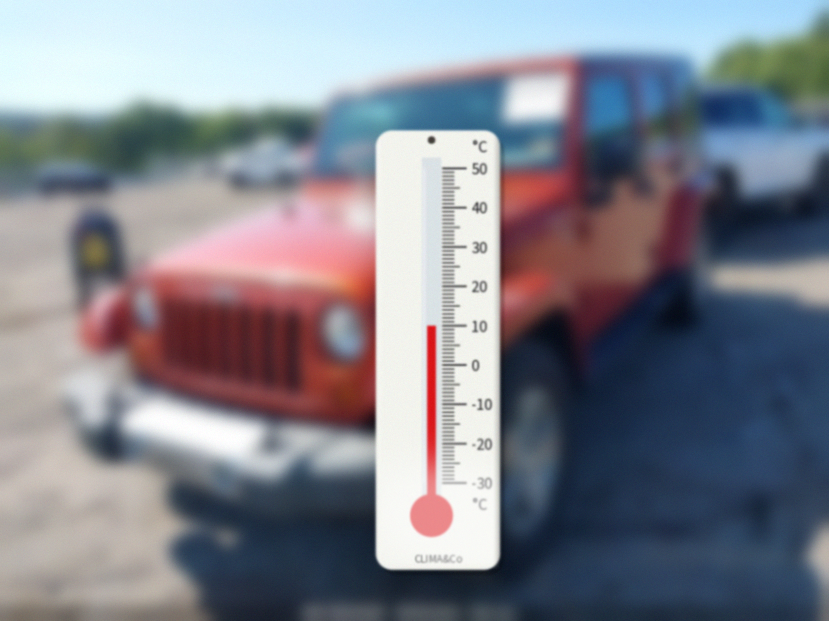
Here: 10 °C
